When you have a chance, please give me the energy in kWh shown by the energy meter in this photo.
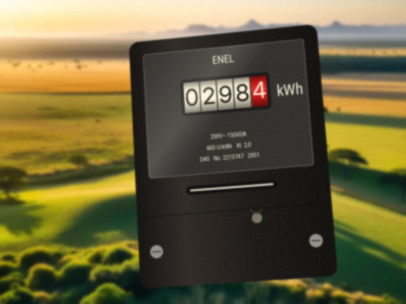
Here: 298.4 kWh
